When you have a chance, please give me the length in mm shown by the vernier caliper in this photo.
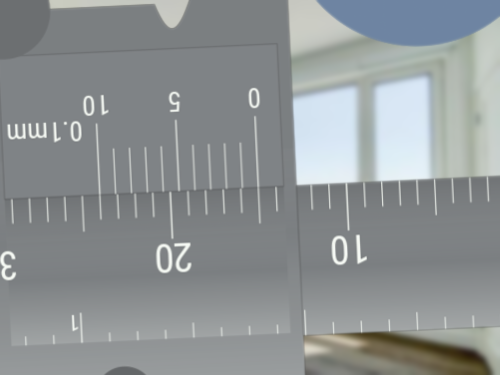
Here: 15.0 mm
